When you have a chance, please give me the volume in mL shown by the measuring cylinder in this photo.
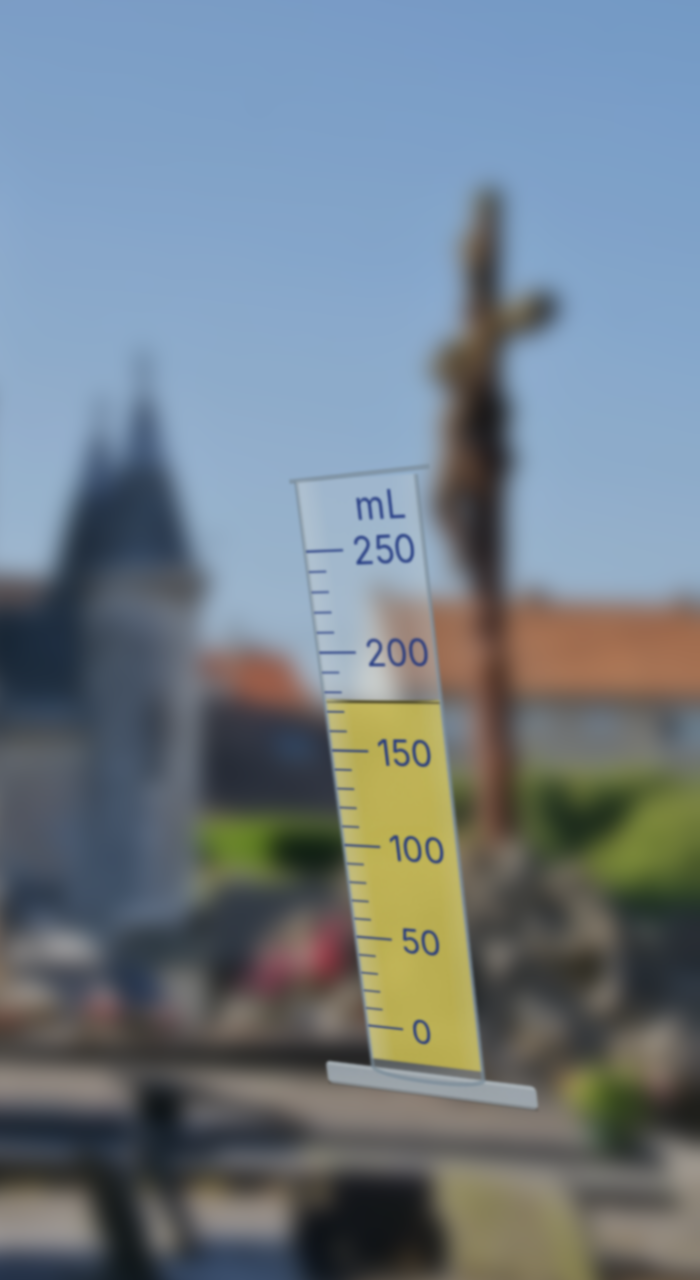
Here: 175 mL
